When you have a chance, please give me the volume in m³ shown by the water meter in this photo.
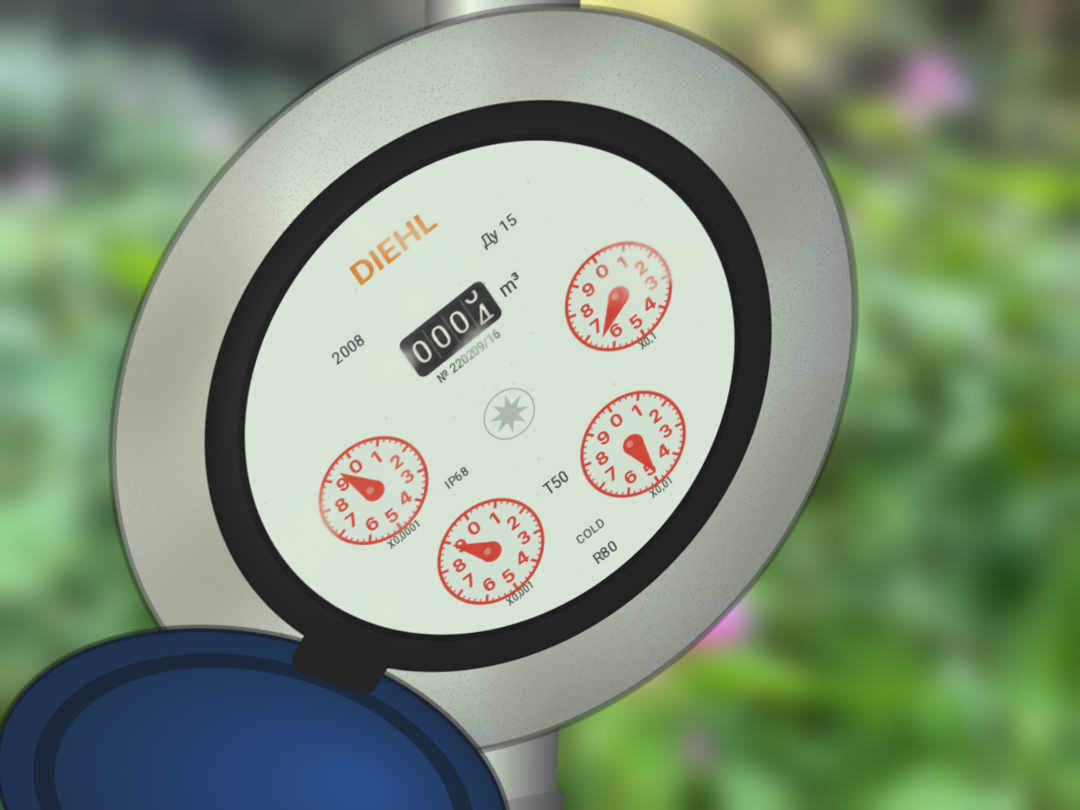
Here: 3.6489 m³
